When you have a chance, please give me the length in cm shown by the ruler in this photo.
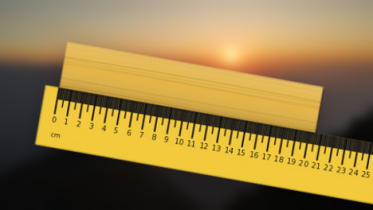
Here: 20.5 cm
